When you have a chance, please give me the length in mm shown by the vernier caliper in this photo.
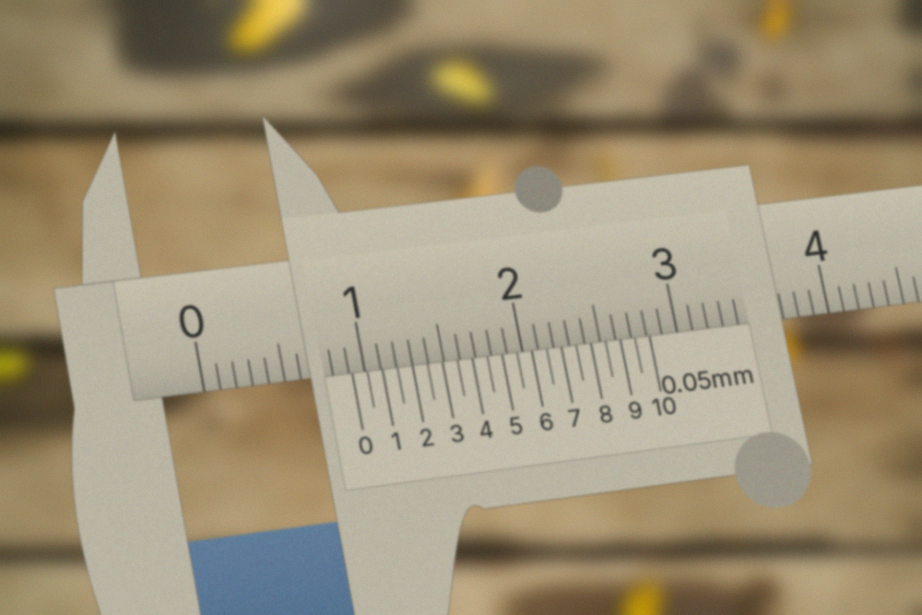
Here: 9.2 mm
